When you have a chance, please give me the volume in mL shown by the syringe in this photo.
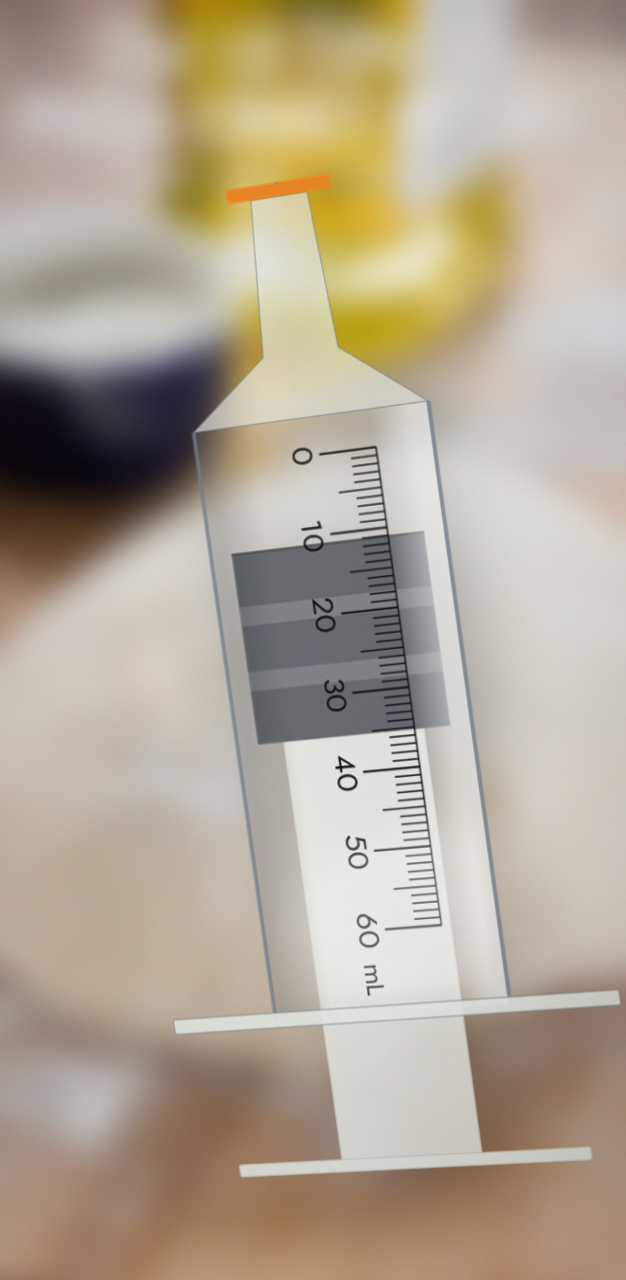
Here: 11 mL
